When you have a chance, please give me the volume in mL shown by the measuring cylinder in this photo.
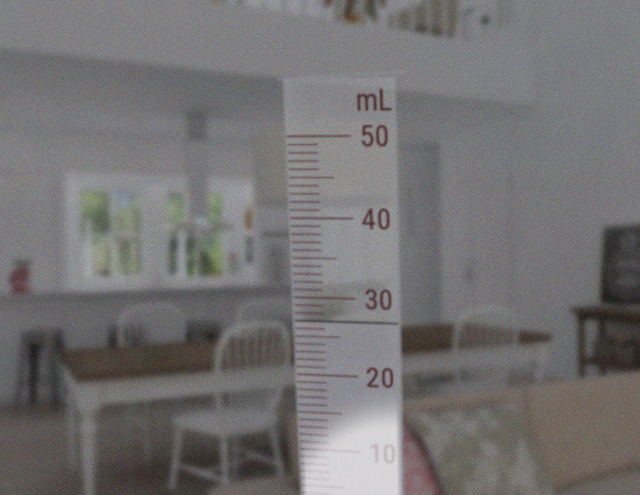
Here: 27 mL
